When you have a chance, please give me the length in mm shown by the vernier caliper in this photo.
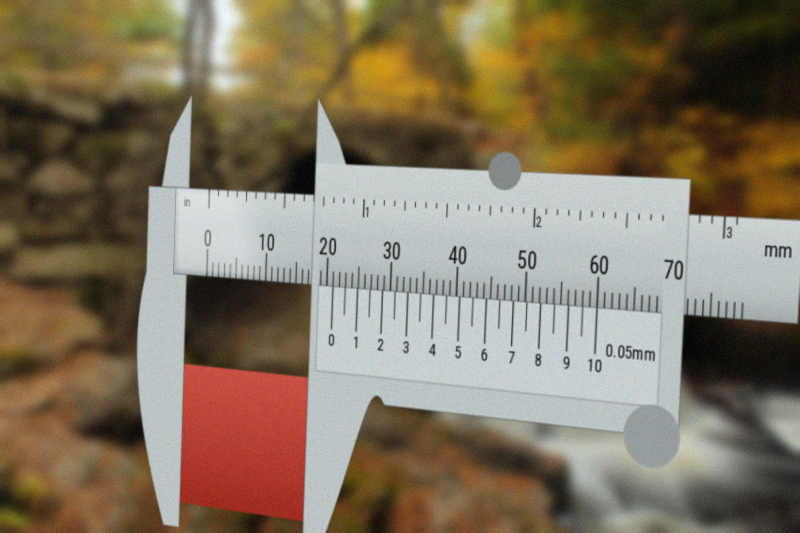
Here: 21.0 mm
